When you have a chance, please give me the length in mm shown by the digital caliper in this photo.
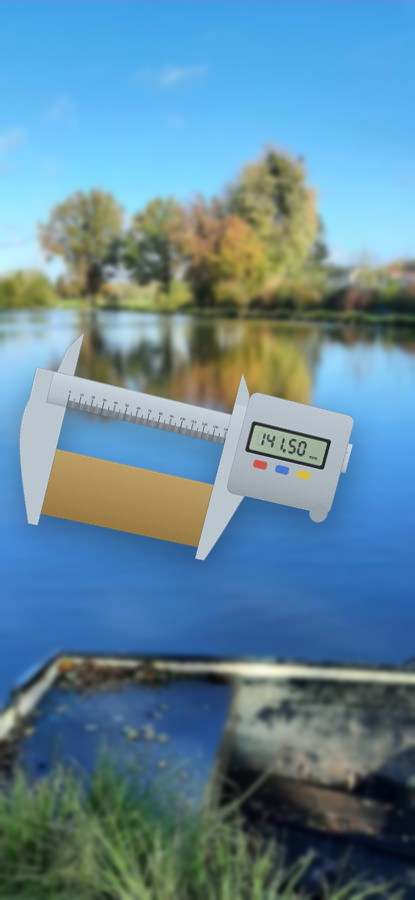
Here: 141.50 mm
